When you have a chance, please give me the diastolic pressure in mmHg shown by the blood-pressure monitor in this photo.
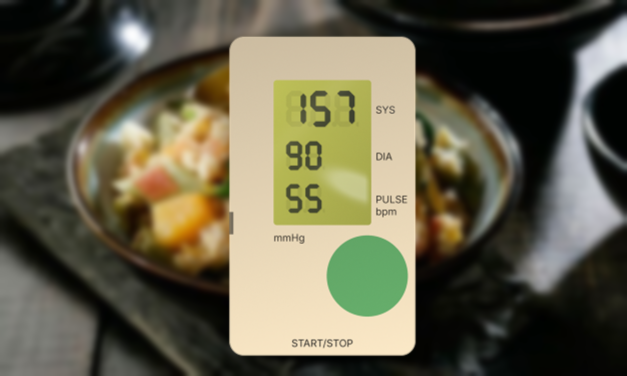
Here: 90 mmHg
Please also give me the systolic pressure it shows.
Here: 157 mmHg
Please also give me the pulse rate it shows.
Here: 55 bpm
